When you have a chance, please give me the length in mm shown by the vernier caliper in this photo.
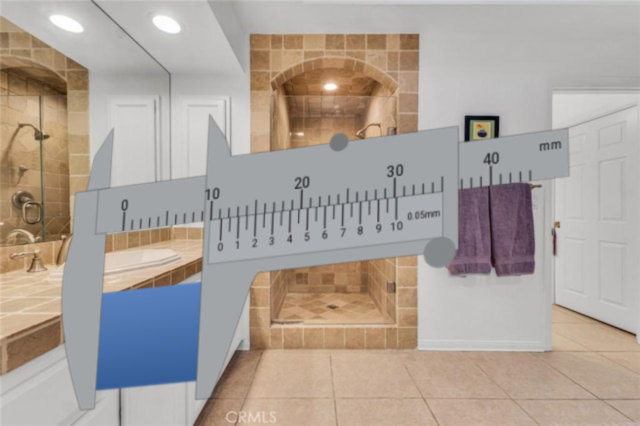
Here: 11.2 mm
